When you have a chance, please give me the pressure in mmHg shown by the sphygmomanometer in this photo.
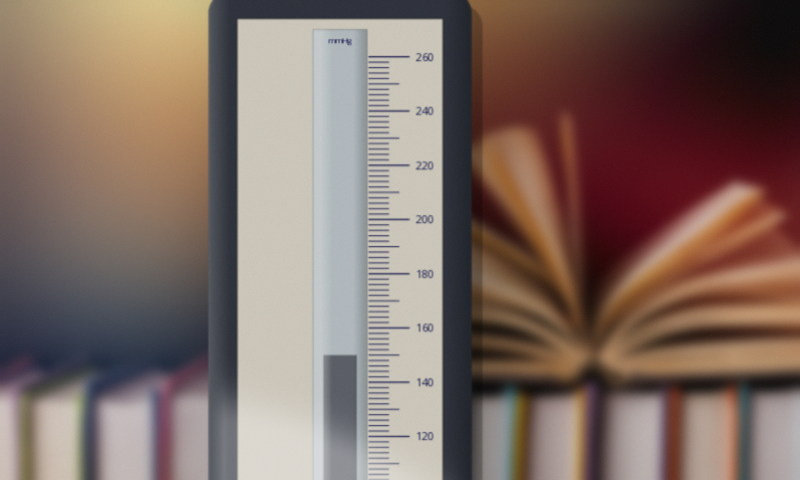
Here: 150 mmHg
